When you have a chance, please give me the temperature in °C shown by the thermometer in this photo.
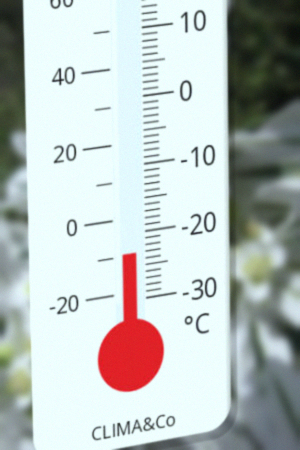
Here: -23 °C
